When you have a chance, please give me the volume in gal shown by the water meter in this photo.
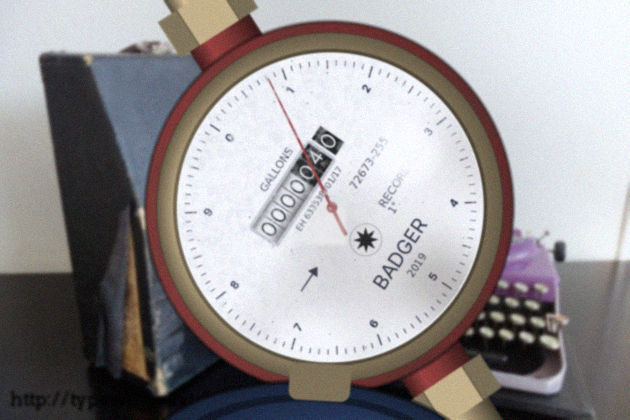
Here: 40.8 gal
